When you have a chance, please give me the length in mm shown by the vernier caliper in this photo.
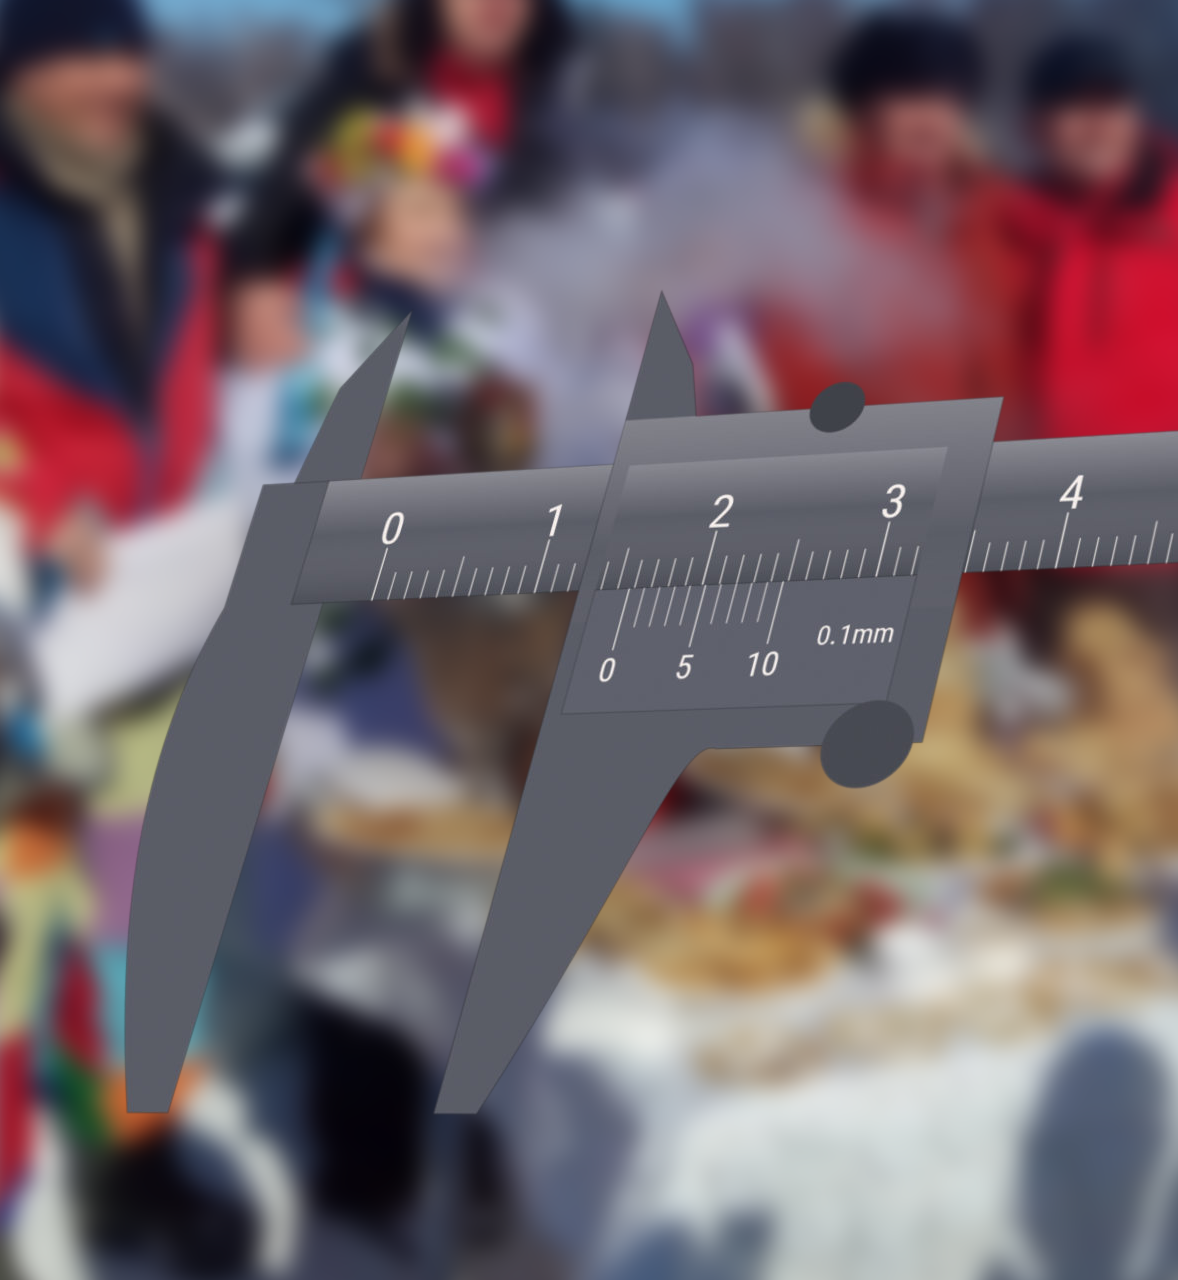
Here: 15.7 mm
